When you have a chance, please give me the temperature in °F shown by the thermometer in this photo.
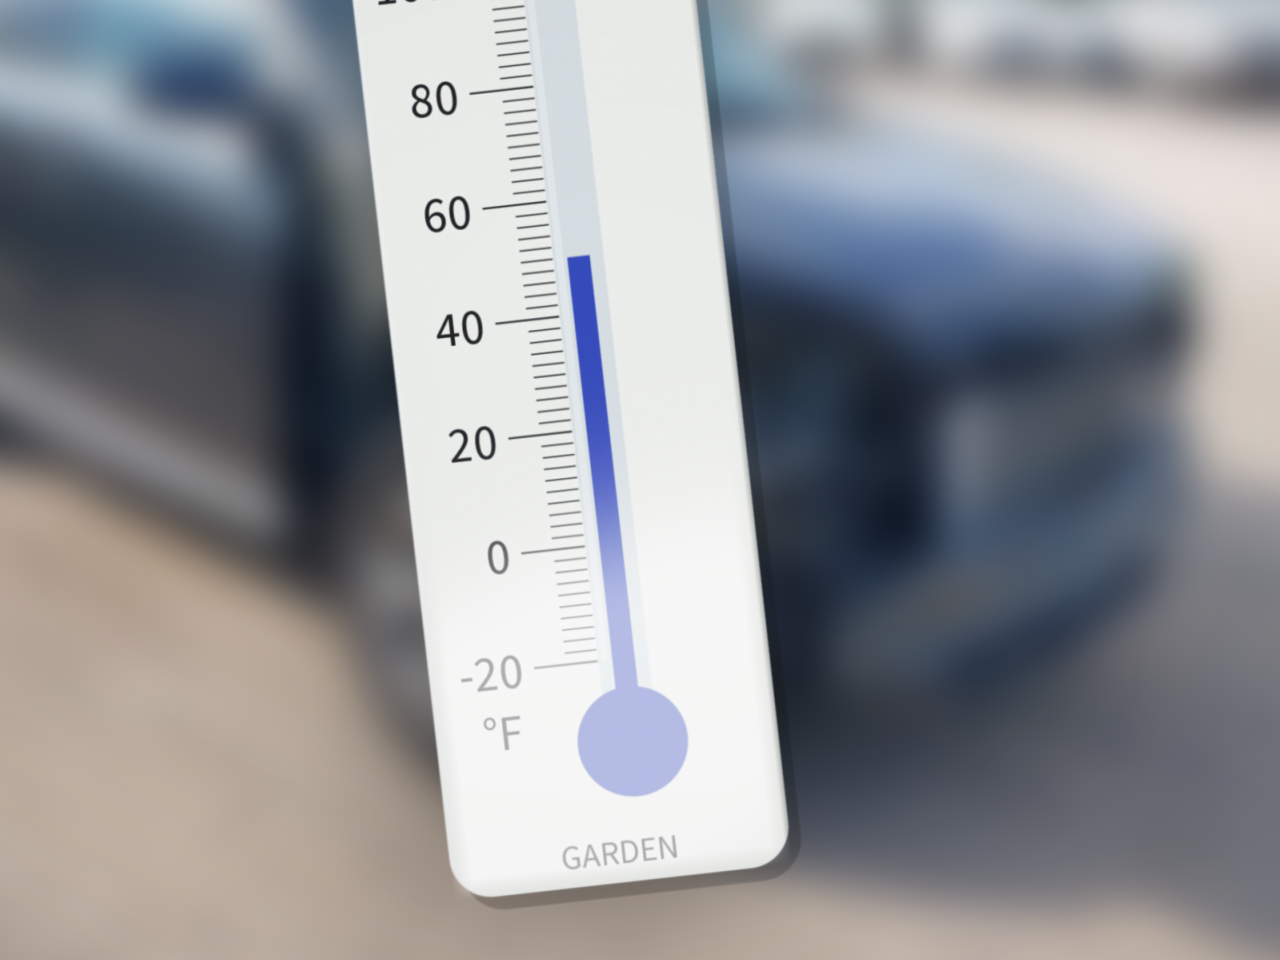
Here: 50 °F
